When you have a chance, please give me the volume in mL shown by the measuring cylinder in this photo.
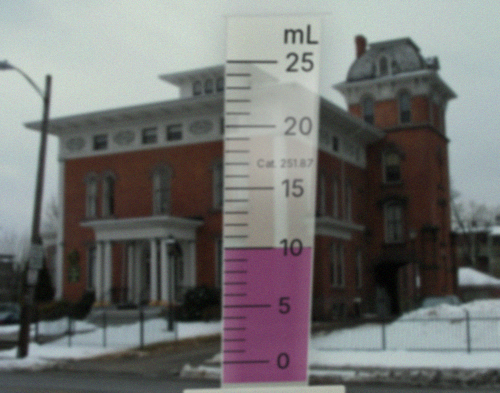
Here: 10 mL
